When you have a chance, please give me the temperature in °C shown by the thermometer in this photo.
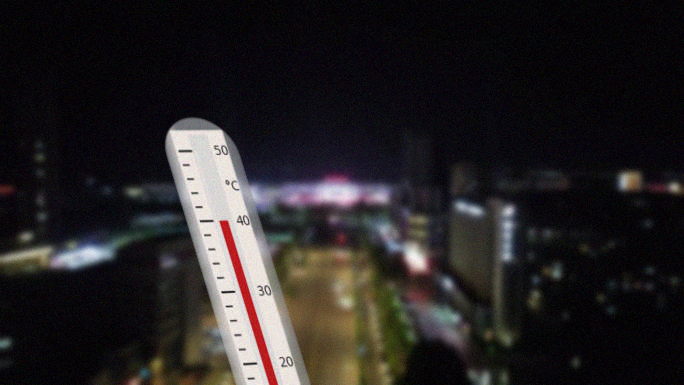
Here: 40 °C
